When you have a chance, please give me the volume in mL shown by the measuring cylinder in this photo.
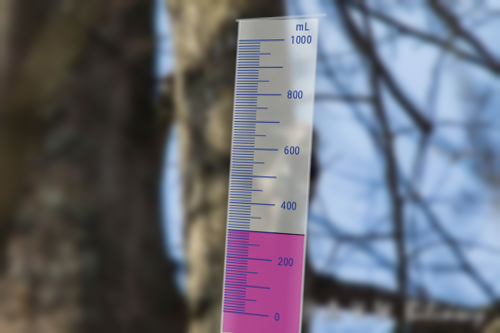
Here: 300 mL
